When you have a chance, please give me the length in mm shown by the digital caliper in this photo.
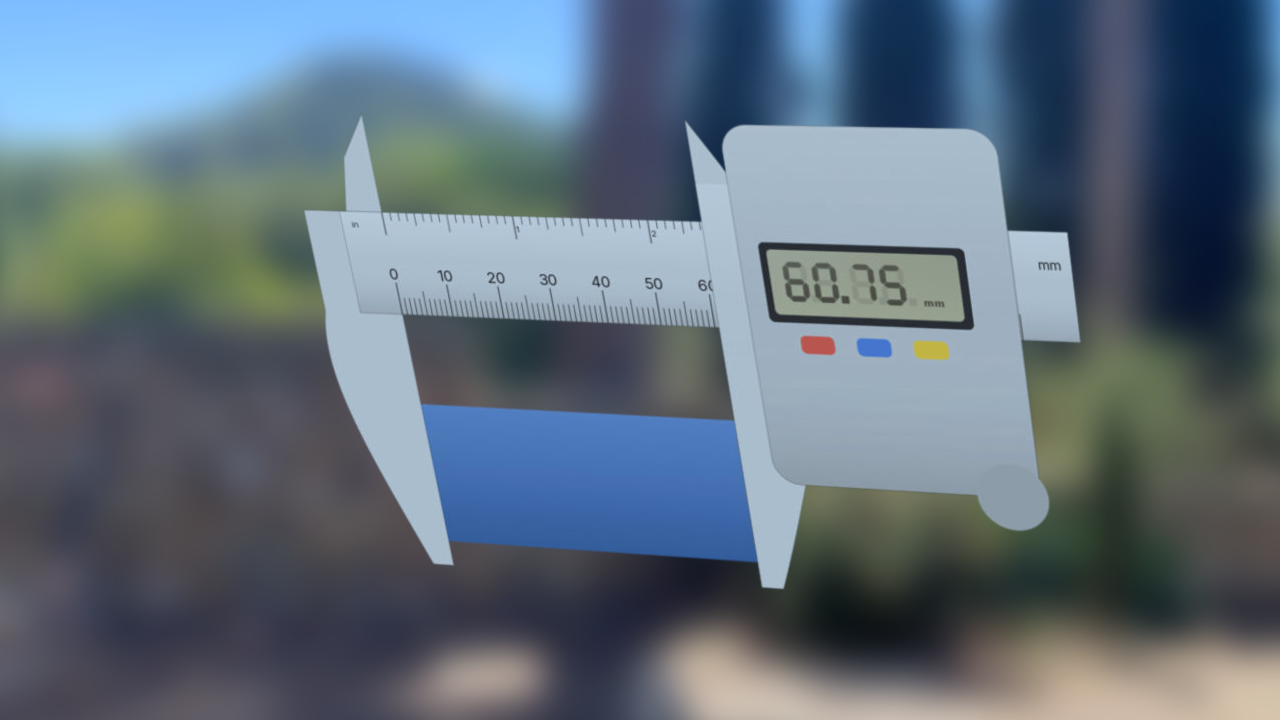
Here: 60.75 mm
